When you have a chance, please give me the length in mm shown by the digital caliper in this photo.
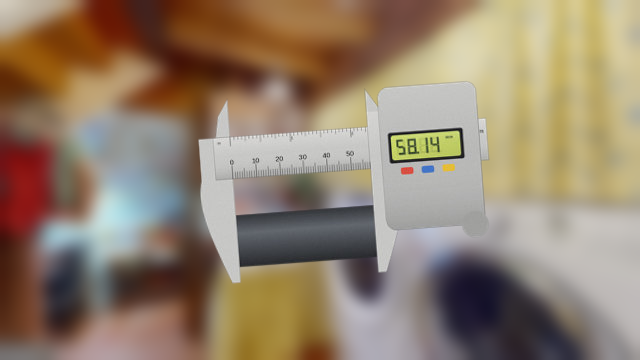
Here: 58.14 mm
